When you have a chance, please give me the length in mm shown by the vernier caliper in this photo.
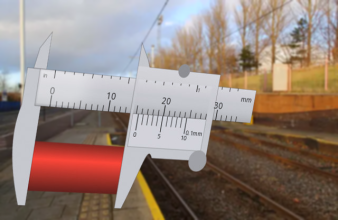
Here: 15.4 mm
